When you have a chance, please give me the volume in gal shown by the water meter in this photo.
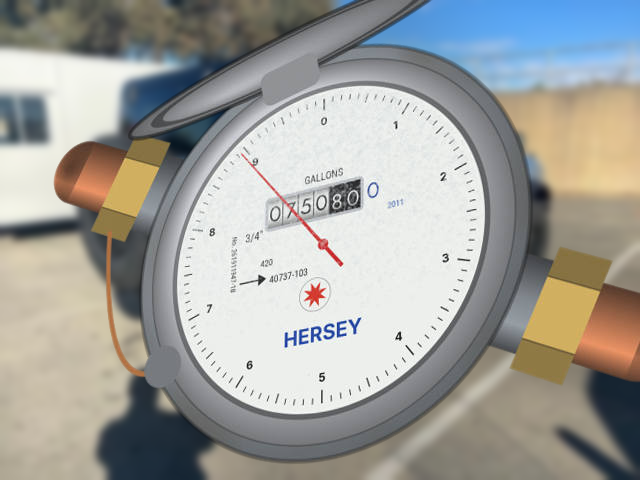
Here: 750798.9 gal
